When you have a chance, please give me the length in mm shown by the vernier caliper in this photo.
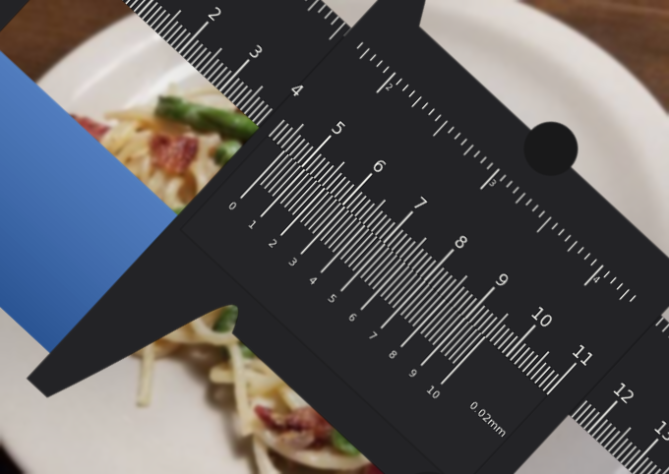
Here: 45.8 mm
